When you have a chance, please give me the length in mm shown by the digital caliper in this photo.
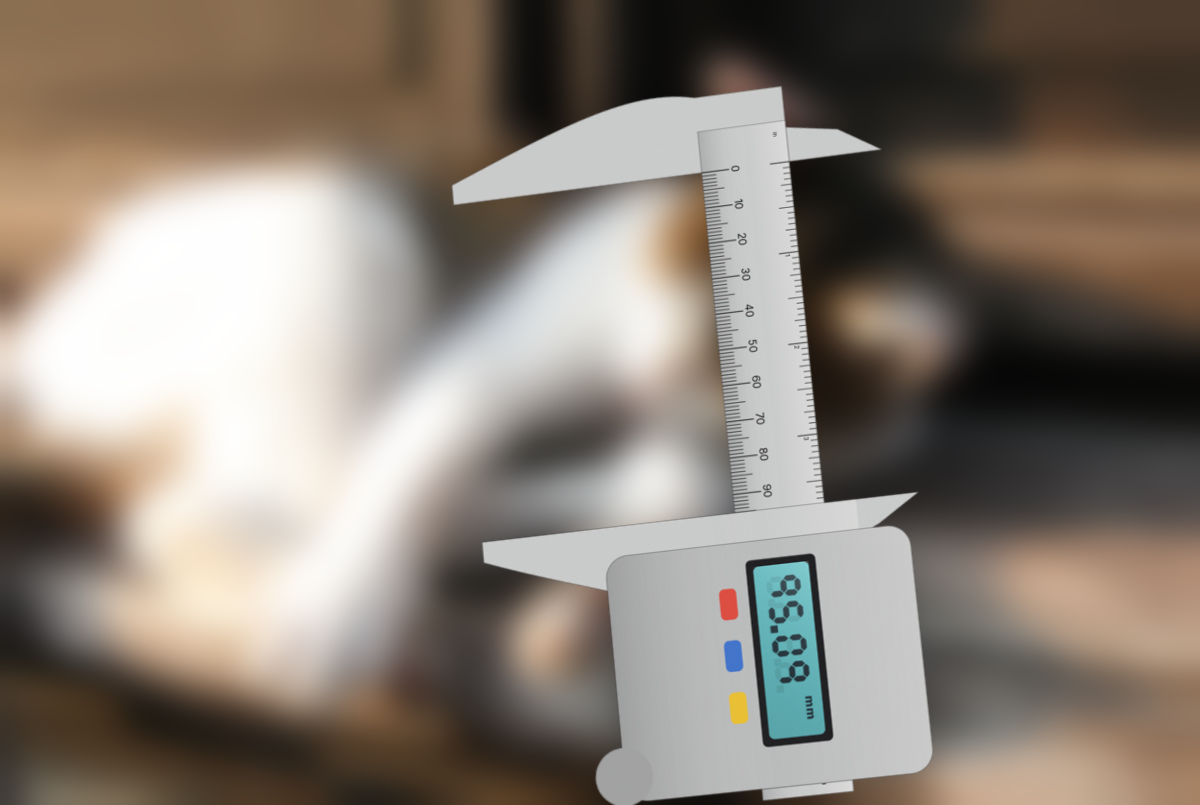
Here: 95.09 mm
